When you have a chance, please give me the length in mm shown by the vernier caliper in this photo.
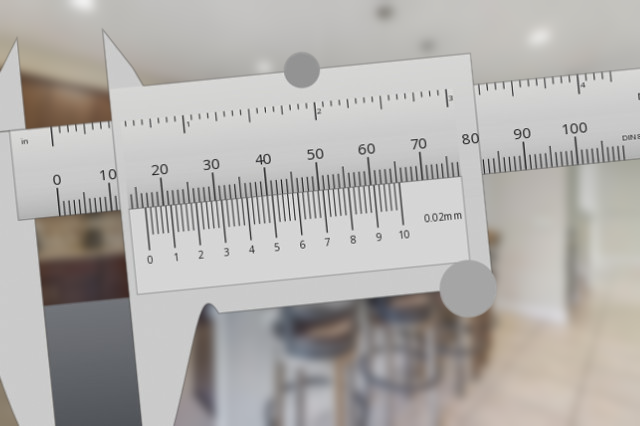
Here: 16.5 mm
